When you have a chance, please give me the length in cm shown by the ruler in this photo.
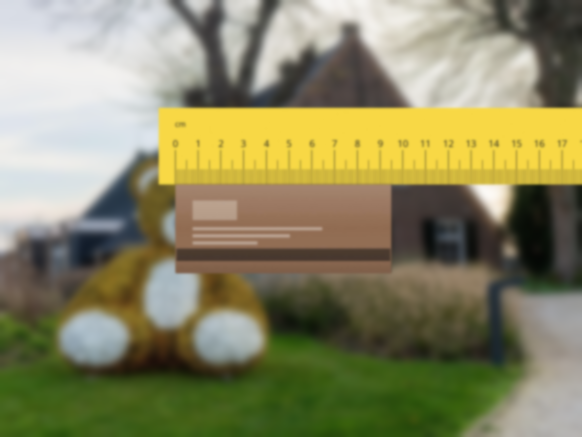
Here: 9.5 cm
